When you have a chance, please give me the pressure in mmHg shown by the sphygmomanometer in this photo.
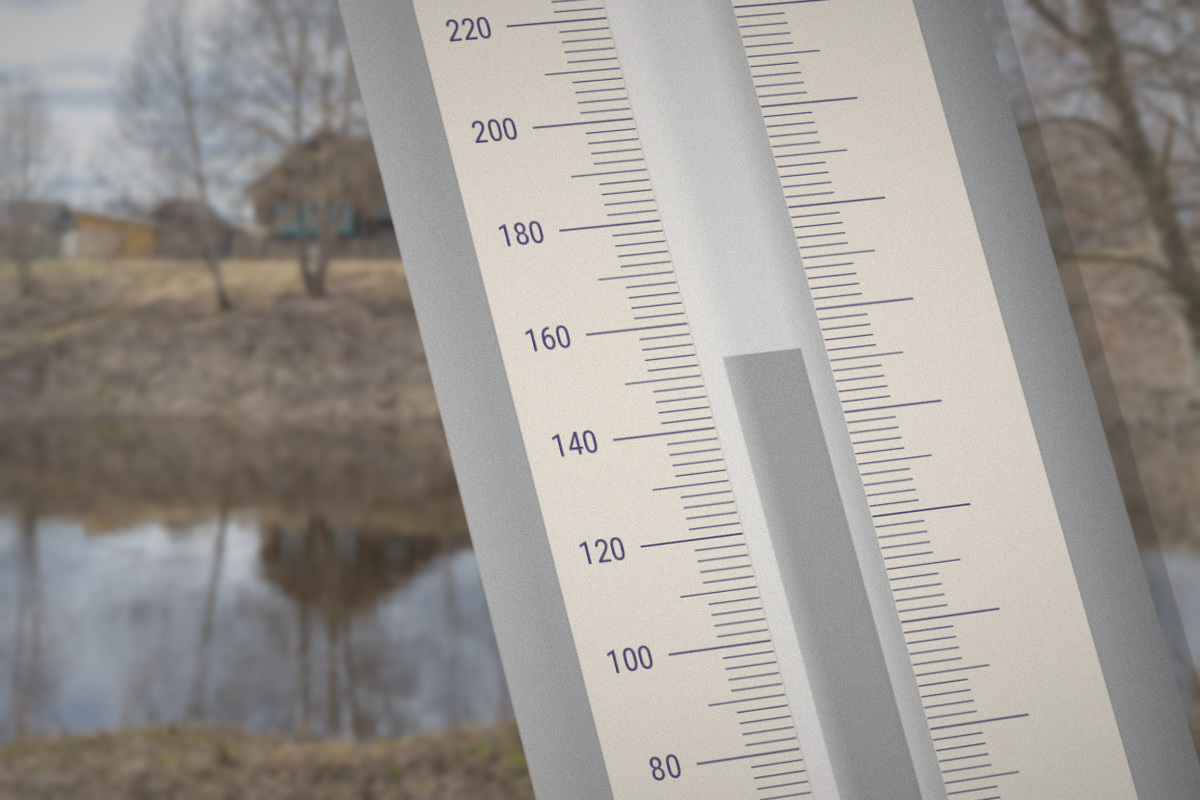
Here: 153 mmHg
